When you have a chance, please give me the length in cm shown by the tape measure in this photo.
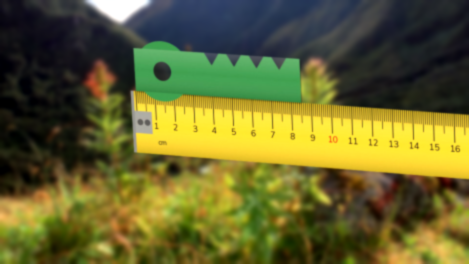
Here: 8.5 cm
